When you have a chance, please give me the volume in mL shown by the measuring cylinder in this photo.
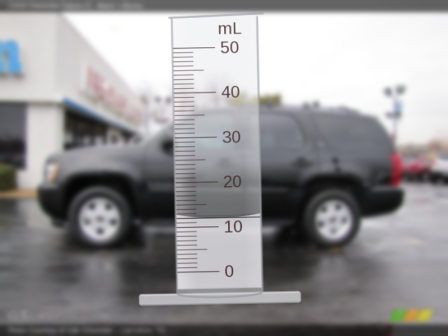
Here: 12 mL
